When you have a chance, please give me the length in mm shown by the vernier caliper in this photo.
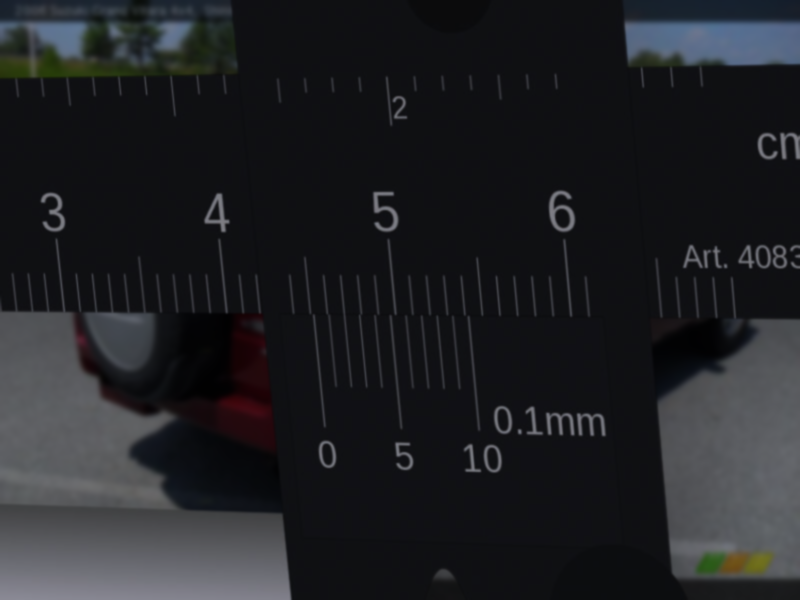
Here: 45.2 mm
